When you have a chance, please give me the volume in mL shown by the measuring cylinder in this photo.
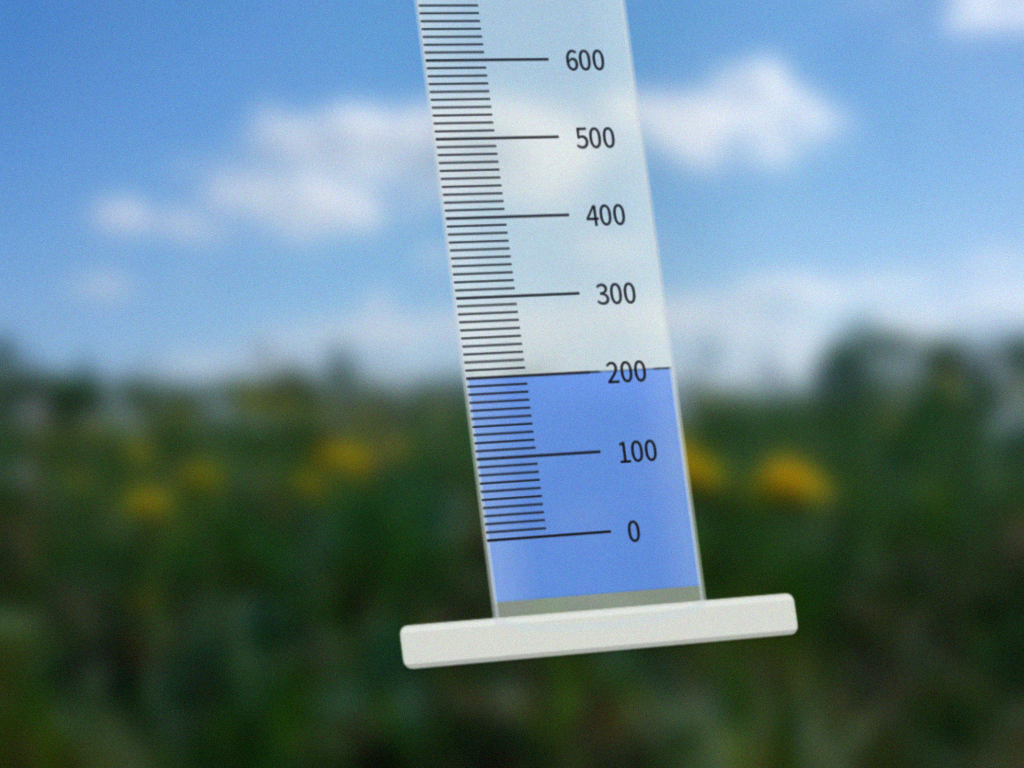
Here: 200 mL
